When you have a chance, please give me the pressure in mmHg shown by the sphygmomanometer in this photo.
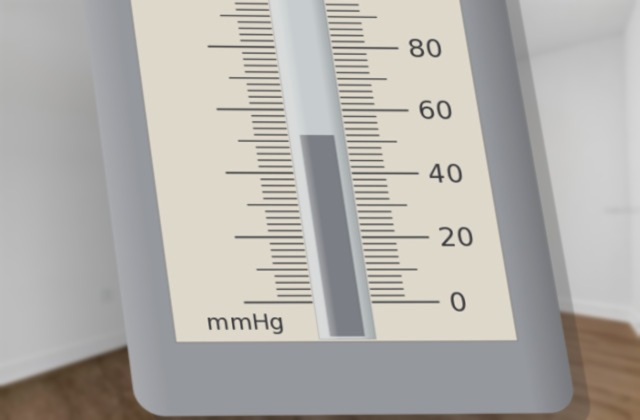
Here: 52 mmHg
